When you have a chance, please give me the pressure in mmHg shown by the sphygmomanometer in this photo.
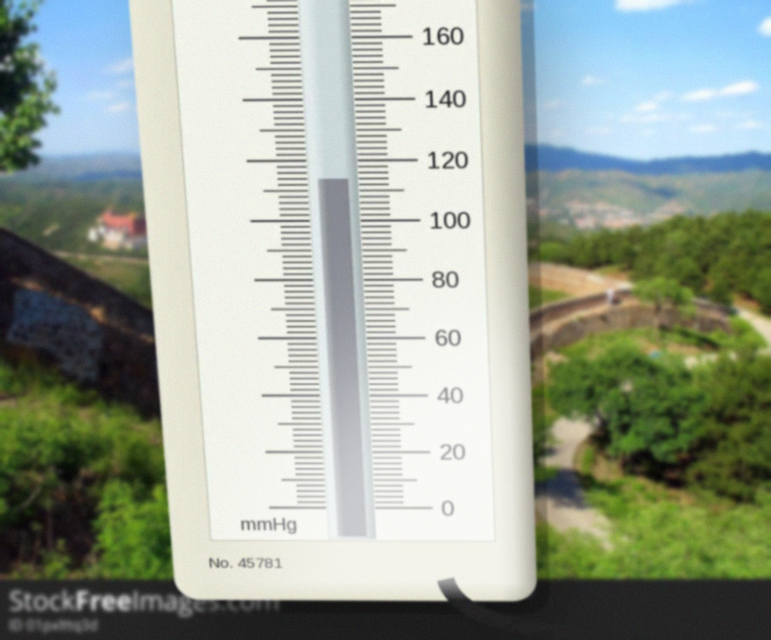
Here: 114 mmHg
